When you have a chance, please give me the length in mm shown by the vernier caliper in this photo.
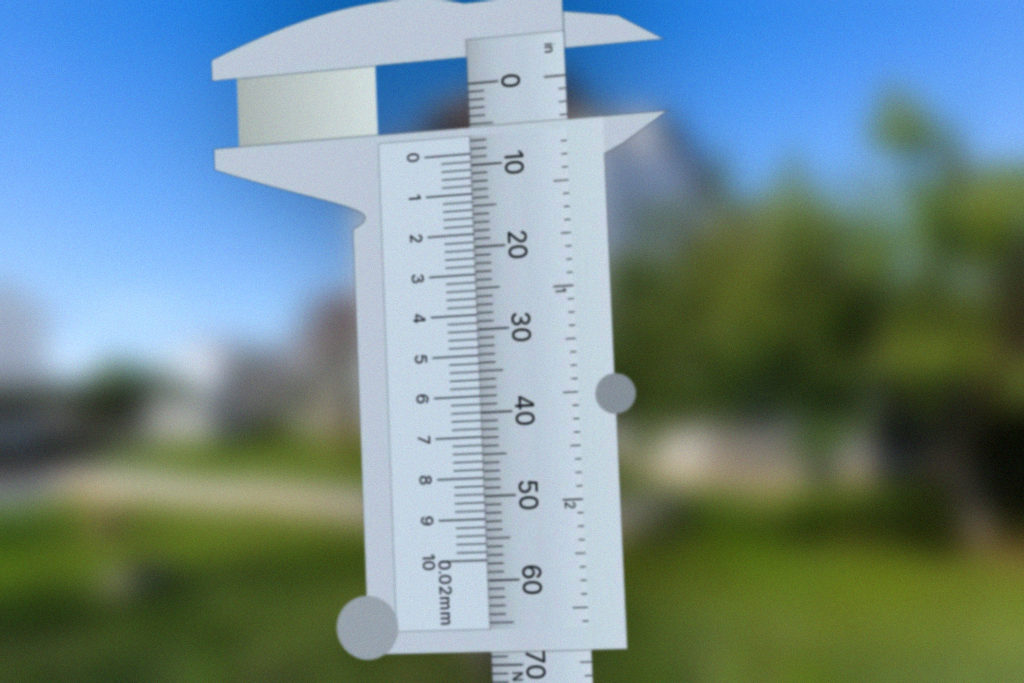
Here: 8.6 mm
